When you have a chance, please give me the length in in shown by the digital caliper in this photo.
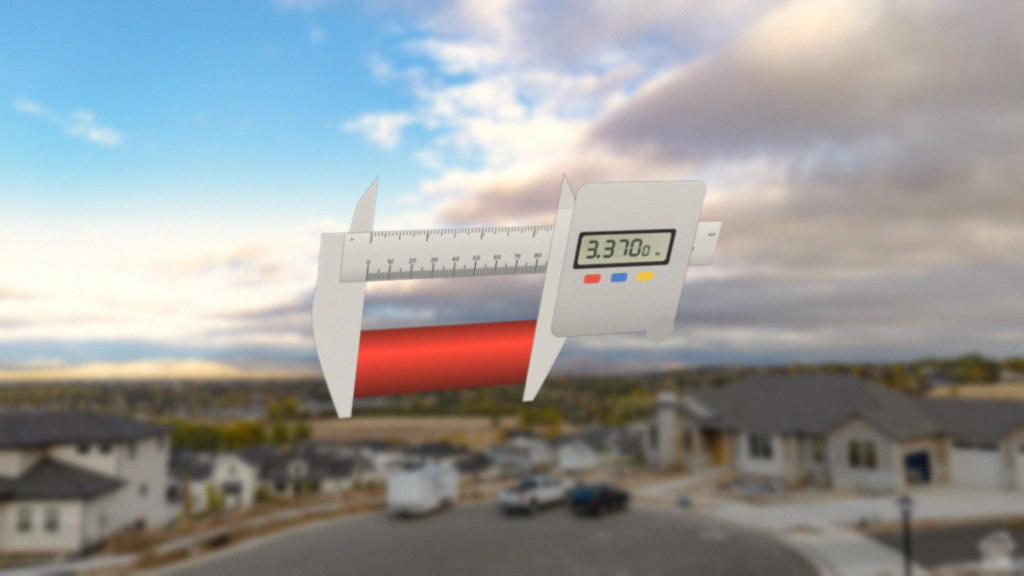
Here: 3.3700 in
